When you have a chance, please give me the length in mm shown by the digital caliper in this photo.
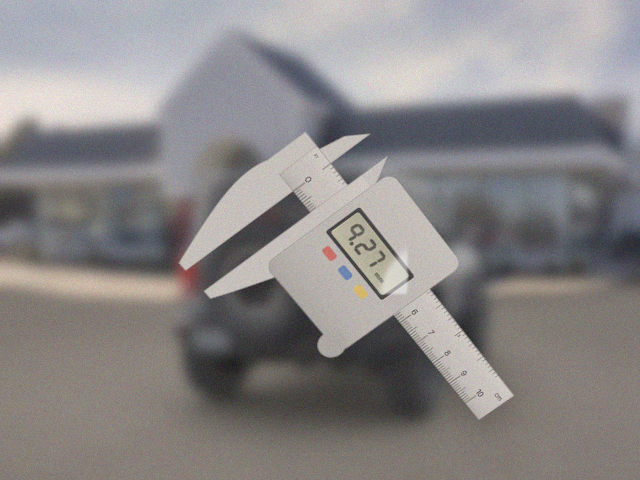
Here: 9.27 mm
